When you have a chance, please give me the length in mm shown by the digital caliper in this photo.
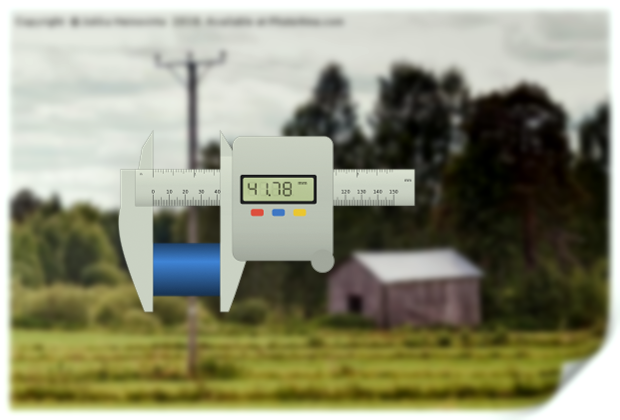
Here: 41.78 mm
